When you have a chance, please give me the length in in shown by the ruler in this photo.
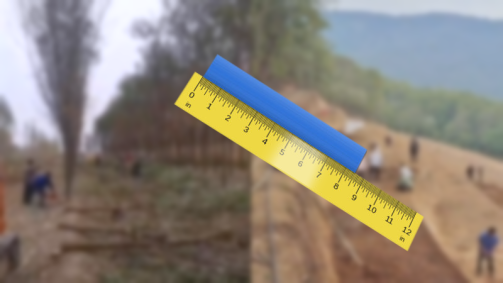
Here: 8.5 in
